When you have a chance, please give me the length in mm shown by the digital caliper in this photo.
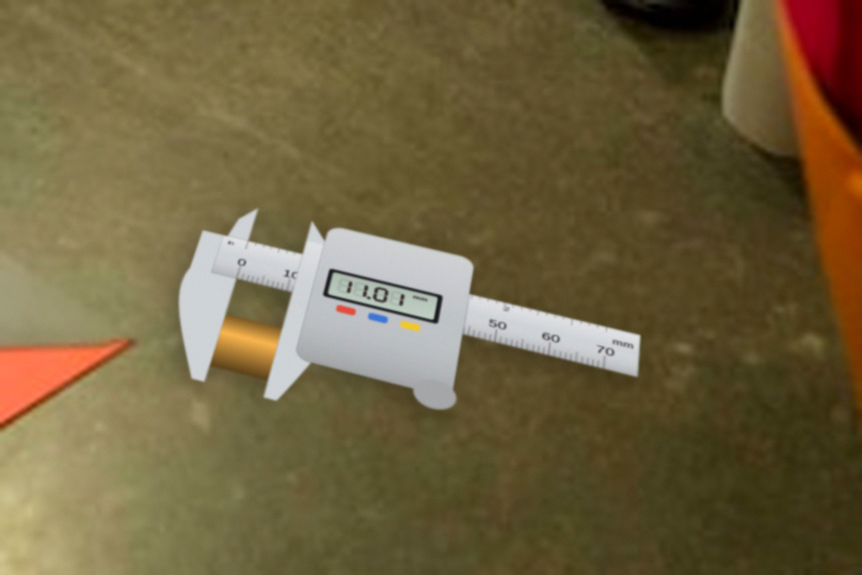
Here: 11.01 mm
